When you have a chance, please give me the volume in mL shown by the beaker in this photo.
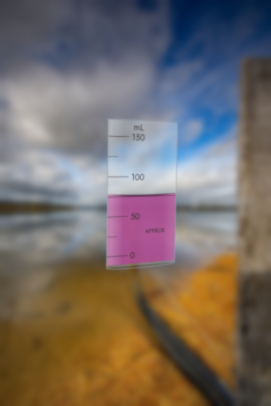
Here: 75 mL
